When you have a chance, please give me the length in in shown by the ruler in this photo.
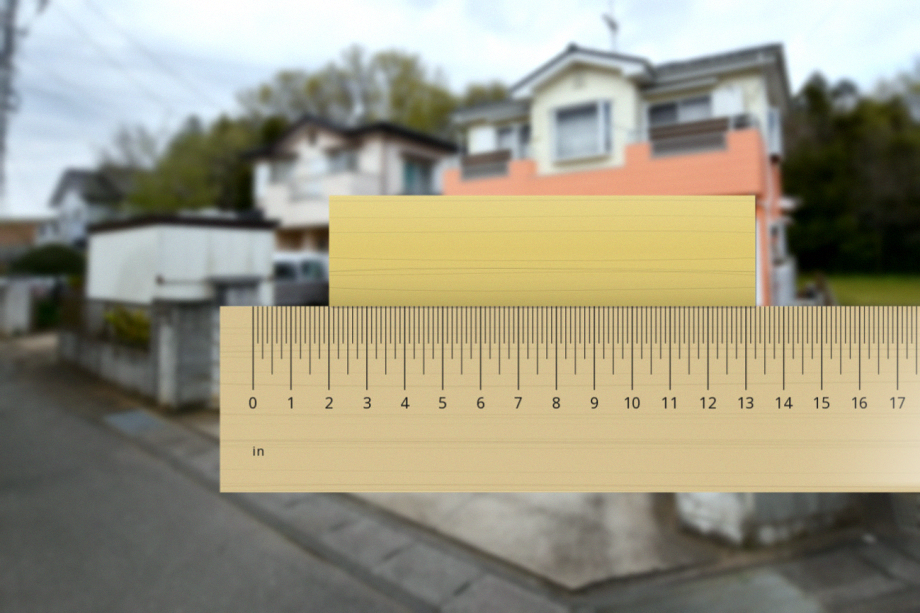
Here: 11.25 in
